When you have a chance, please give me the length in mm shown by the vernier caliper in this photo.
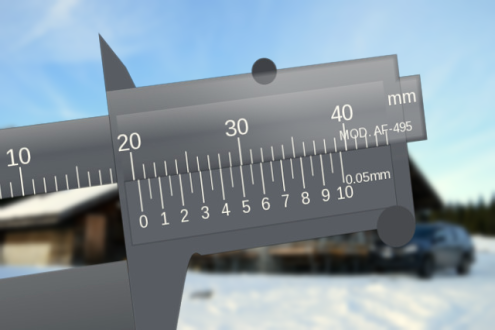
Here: 20.4 mm
